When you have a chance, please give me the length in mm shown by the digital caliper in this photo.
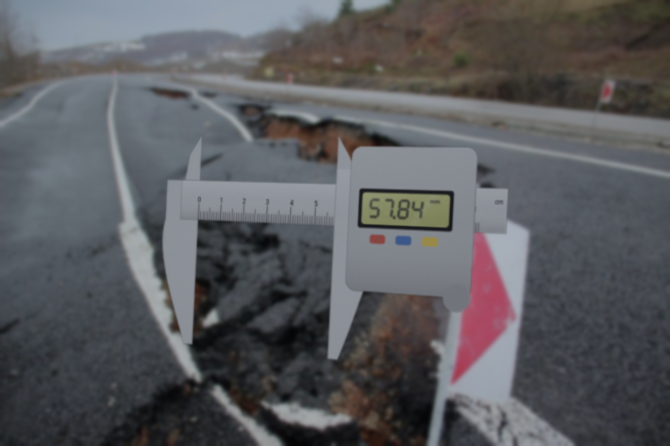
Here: 57.84 mm
